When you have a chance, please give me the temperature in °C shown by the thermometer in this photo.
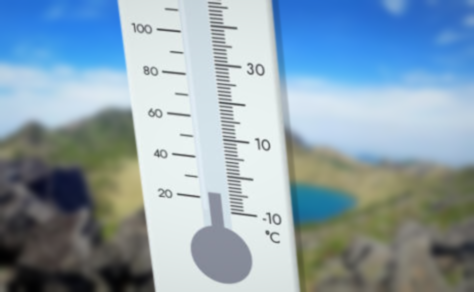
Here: -5 °C
